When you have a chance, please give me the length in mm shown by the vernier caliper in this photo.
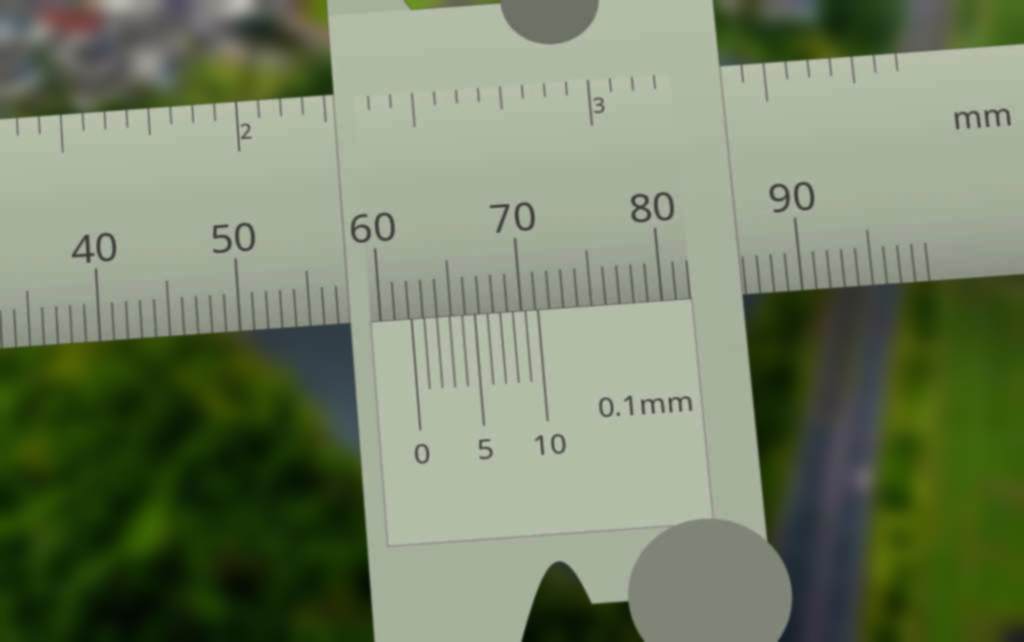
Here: 62.2 mm
